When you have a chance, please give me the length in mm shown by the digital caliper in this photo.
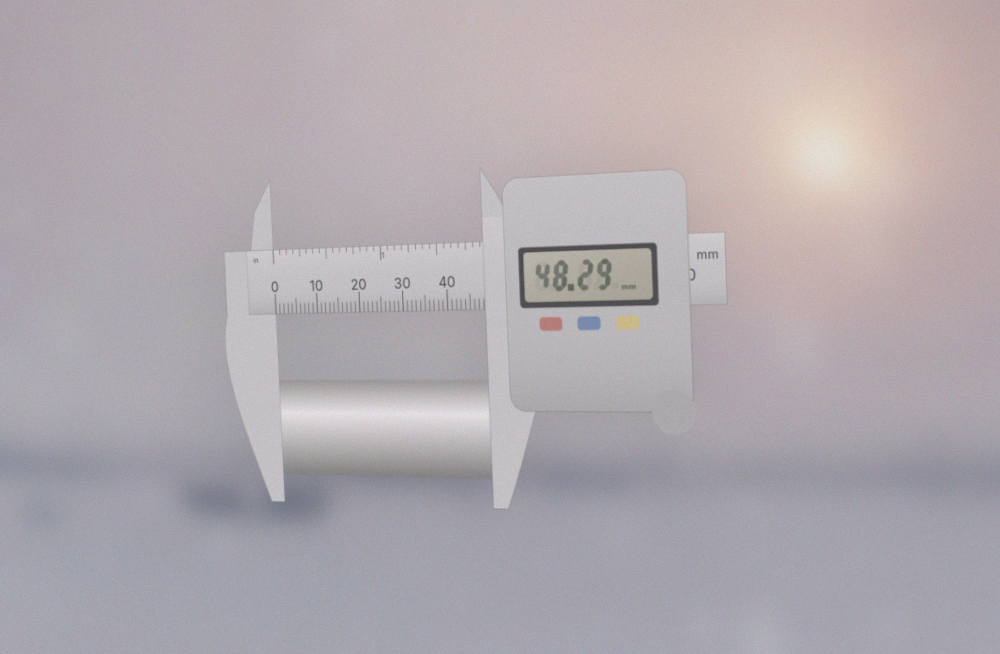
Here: 48.29 mm
